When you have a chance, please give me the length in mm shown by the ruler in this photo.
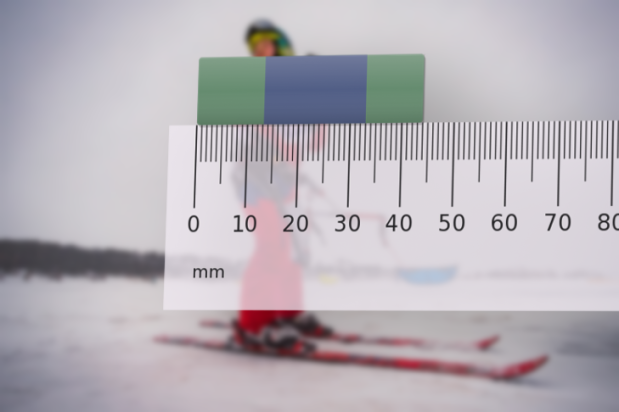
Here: 44 mm
